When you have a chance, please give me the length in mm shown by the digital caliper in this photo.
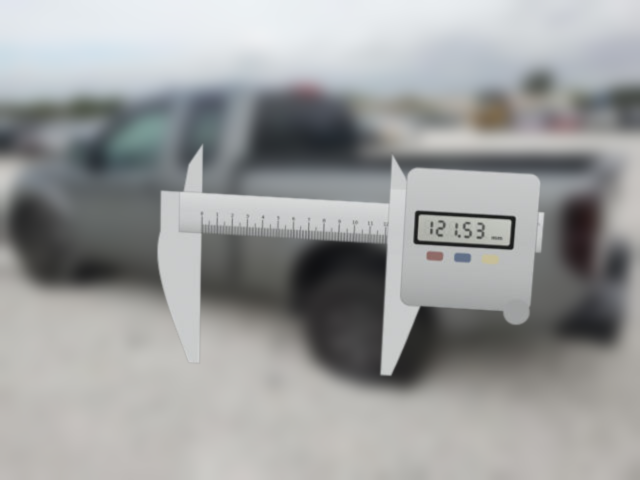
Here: 121.53 mm
